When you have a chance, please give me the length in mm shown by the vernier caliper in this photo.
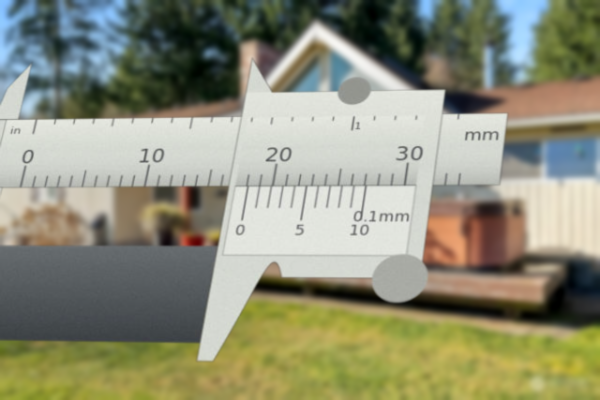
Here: 18.1 mm
